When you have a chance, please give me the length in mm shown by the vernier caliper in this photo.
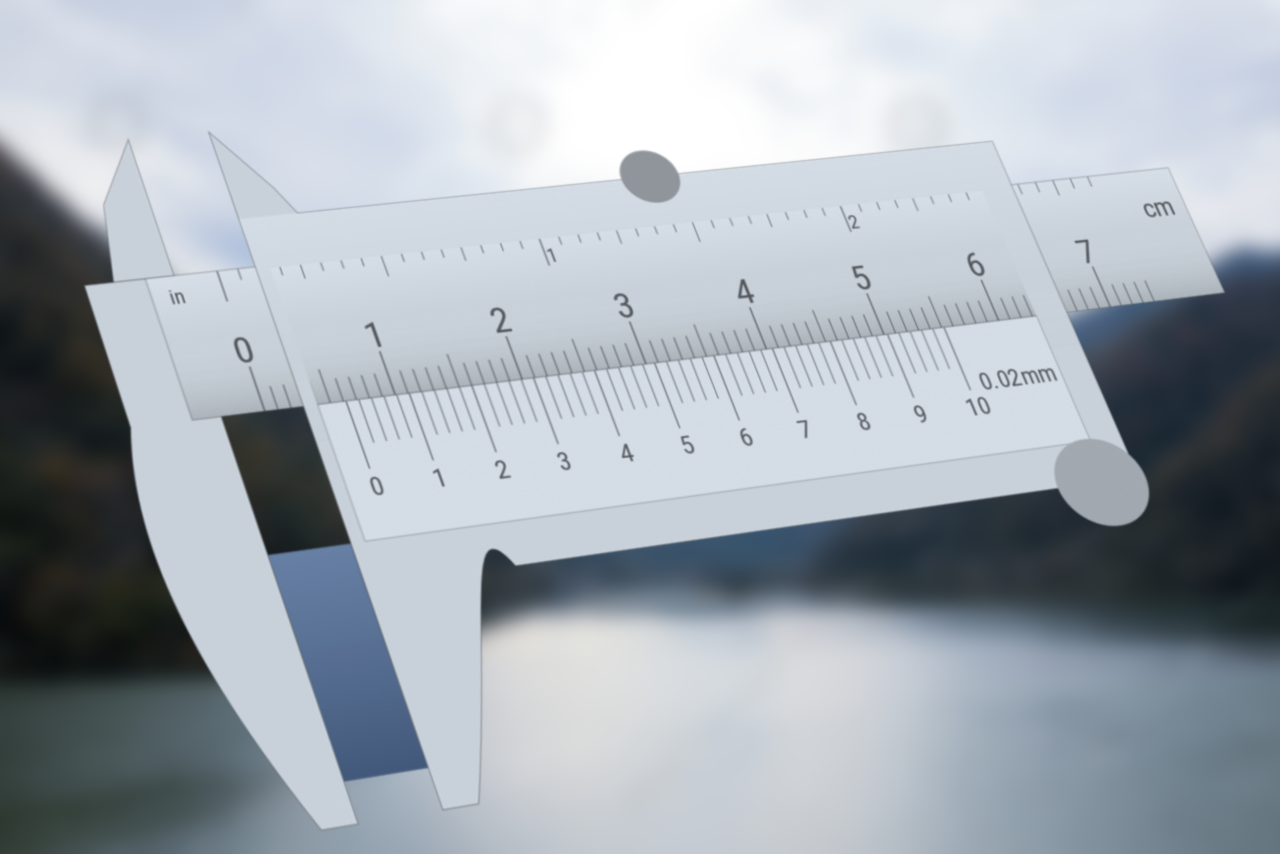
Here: 6.2 mm
